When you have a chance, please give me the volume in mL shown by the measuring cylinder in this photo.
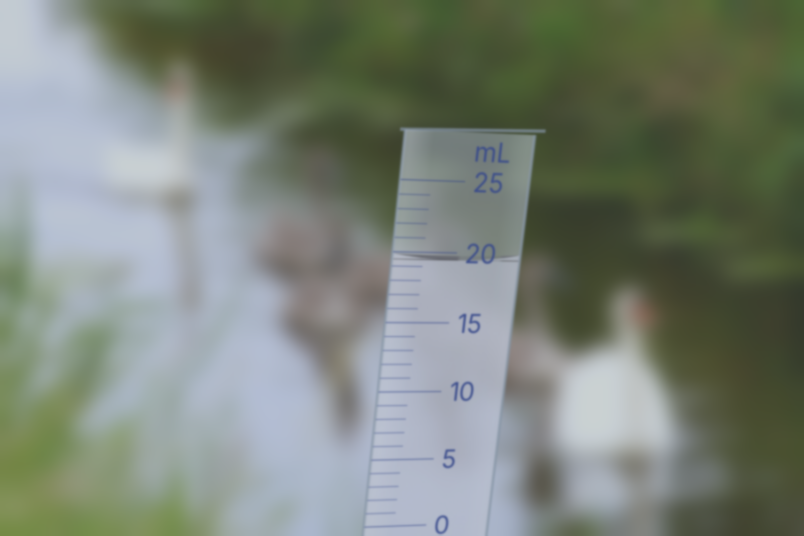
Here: 19.5 mL
